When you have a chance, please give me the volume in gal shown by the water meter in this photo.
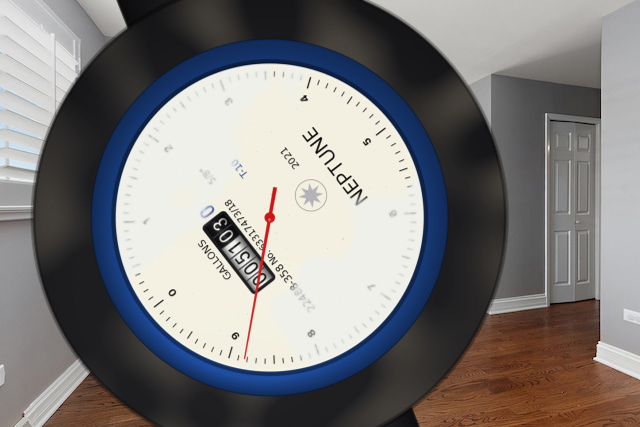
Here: 51028.8 gal
